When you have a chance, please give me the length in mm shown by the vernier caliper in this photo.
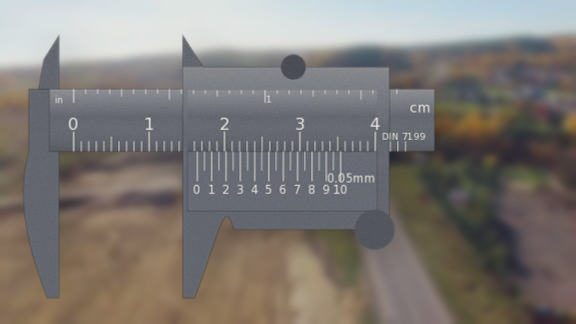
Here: 16.4 mm
